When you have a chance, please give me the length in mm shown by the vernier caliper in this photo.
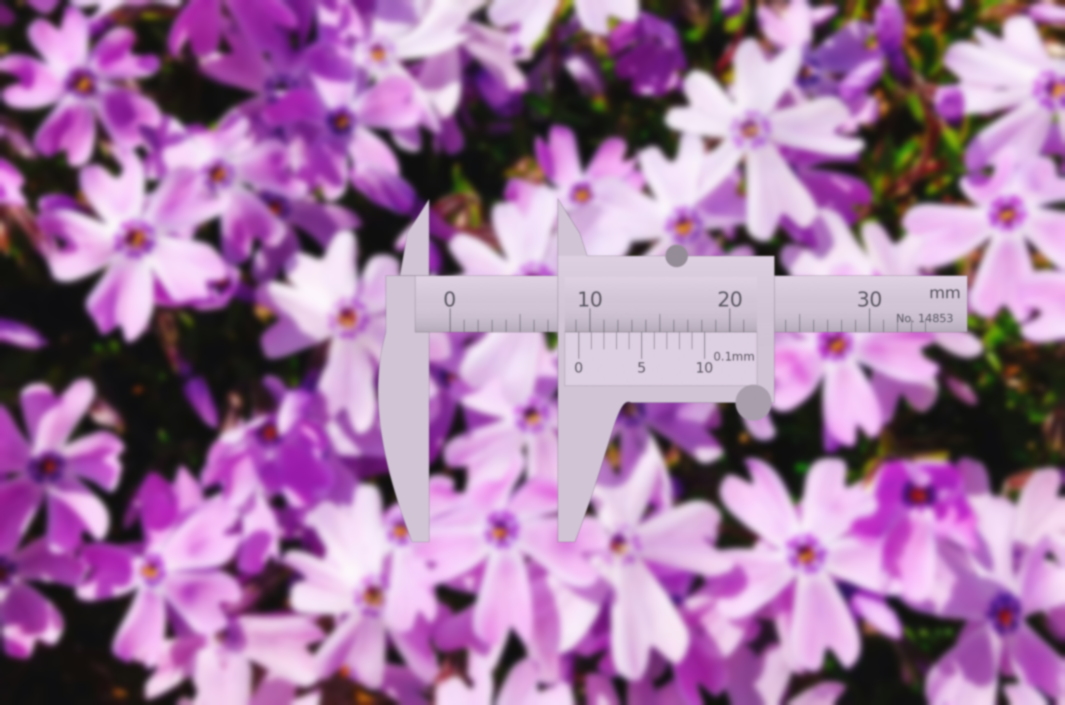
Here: 9.2 mm
